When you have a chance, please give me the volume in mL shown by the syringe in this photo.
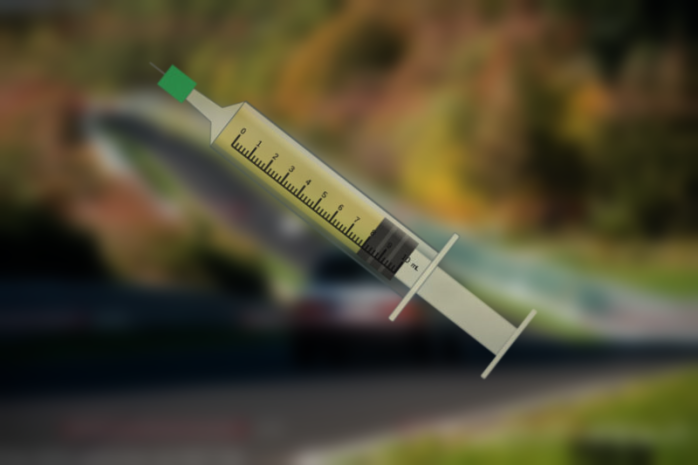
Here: 8 mL
